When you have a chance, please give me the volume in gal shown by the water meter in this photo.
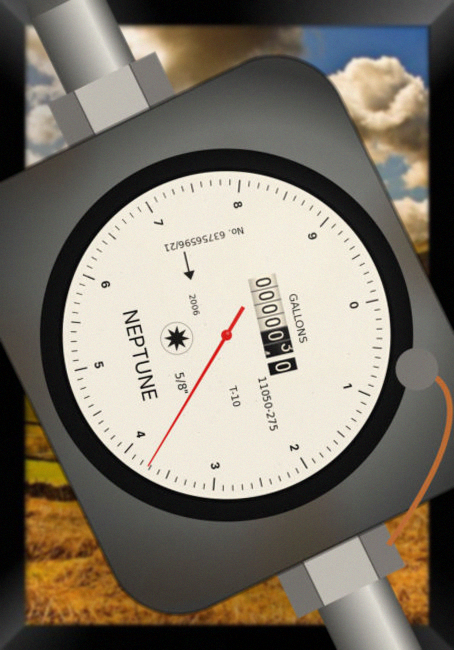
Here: 33.7 gal
